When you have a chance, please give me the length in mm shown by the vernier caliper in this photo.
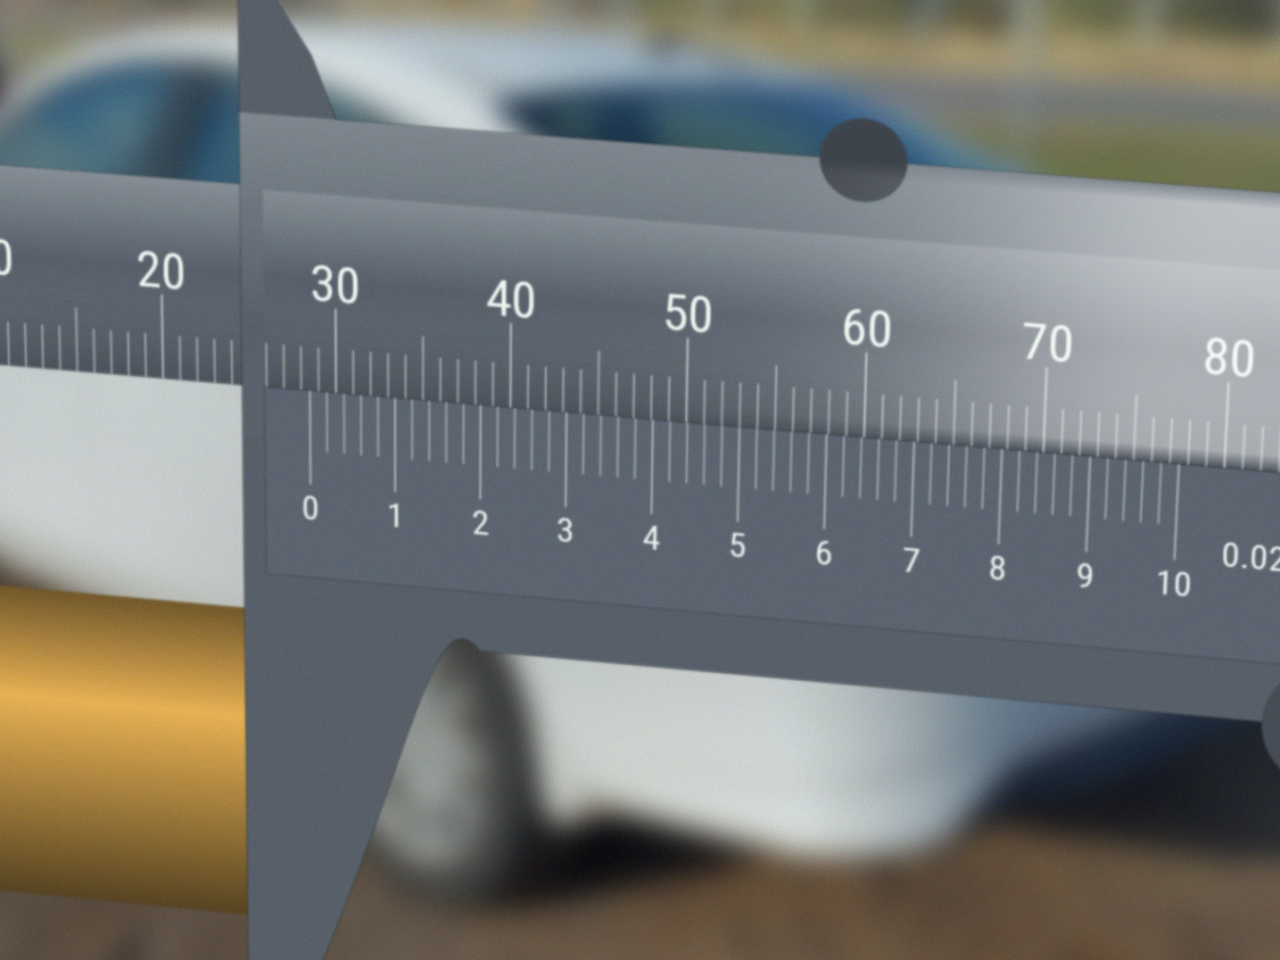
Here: 28.5 mm
